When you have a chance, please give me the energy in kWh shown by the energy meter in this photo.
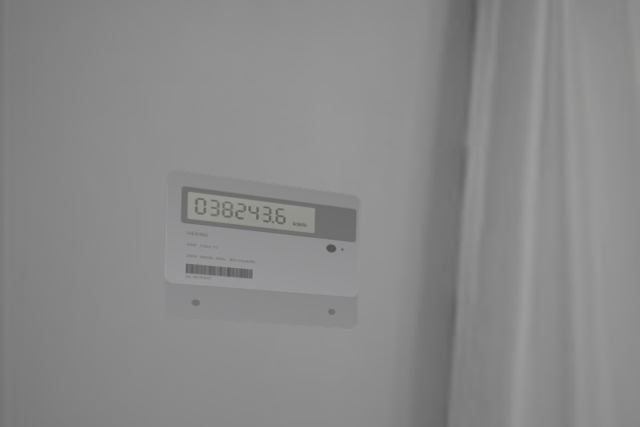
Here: 38243.6 kWh
